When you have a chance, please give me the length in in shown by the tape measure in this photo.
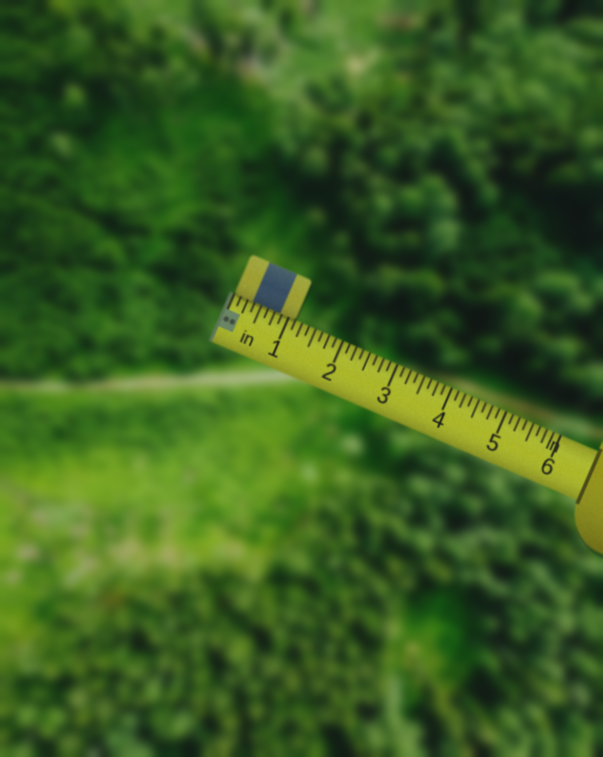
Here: 1.125 in
